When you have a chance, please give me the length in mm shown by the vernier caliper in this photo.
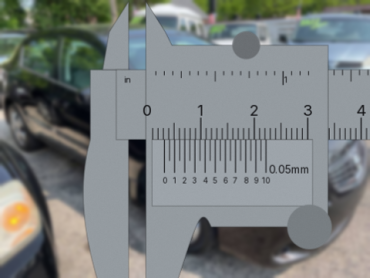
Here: 3.2 mm
